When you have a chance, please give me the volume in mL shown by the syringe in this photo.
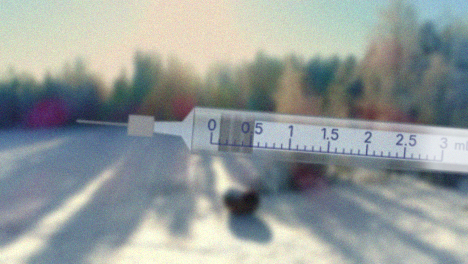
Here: 0.1 mL
